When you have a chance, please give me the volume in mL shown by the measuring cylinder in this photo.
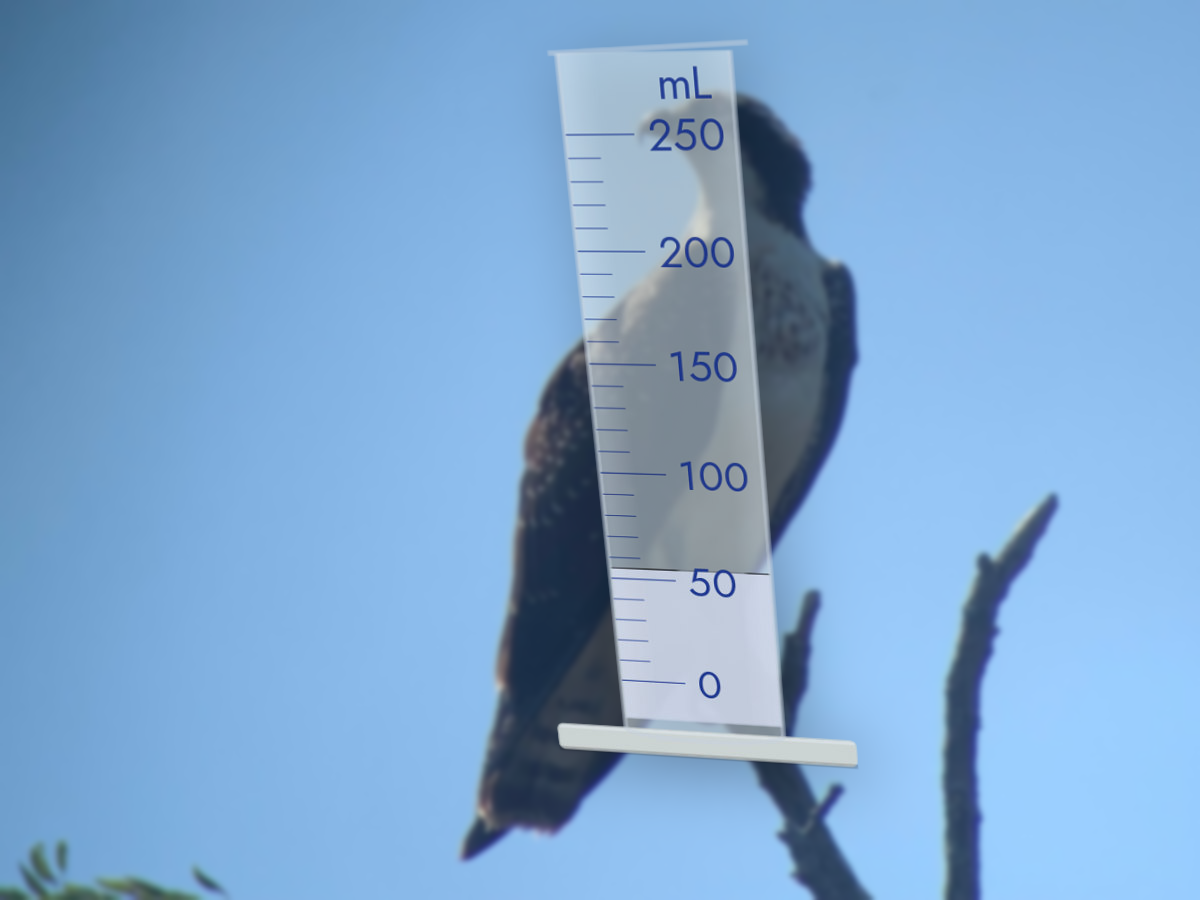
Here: 55 mL
